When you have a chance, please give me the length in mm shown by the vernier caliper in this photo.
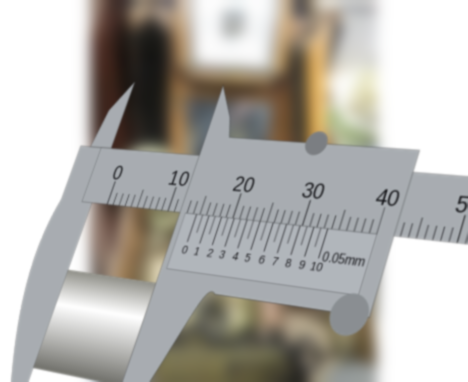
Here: 14.5 mm
